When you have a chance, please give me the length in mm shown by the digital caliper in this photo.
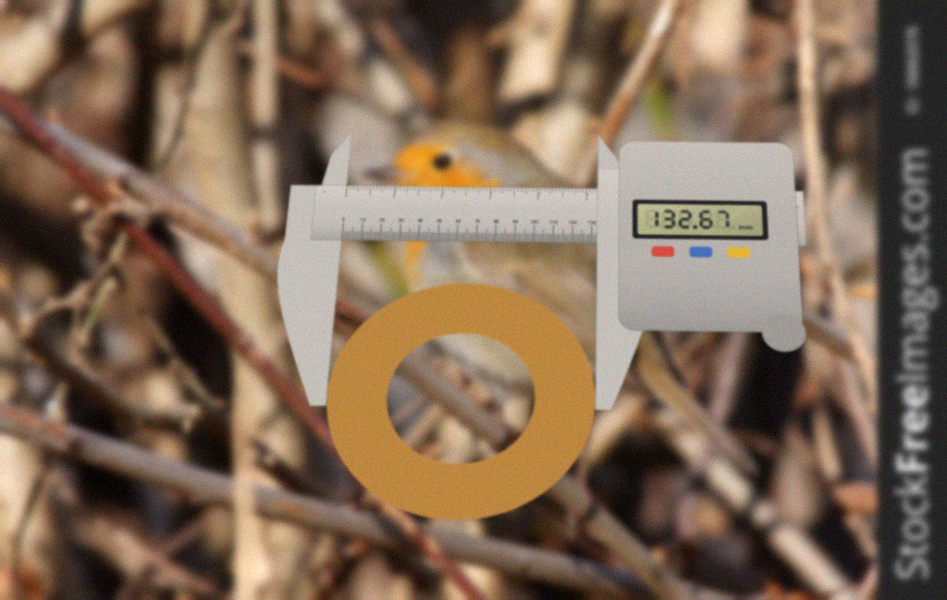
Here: 132.67 mm
